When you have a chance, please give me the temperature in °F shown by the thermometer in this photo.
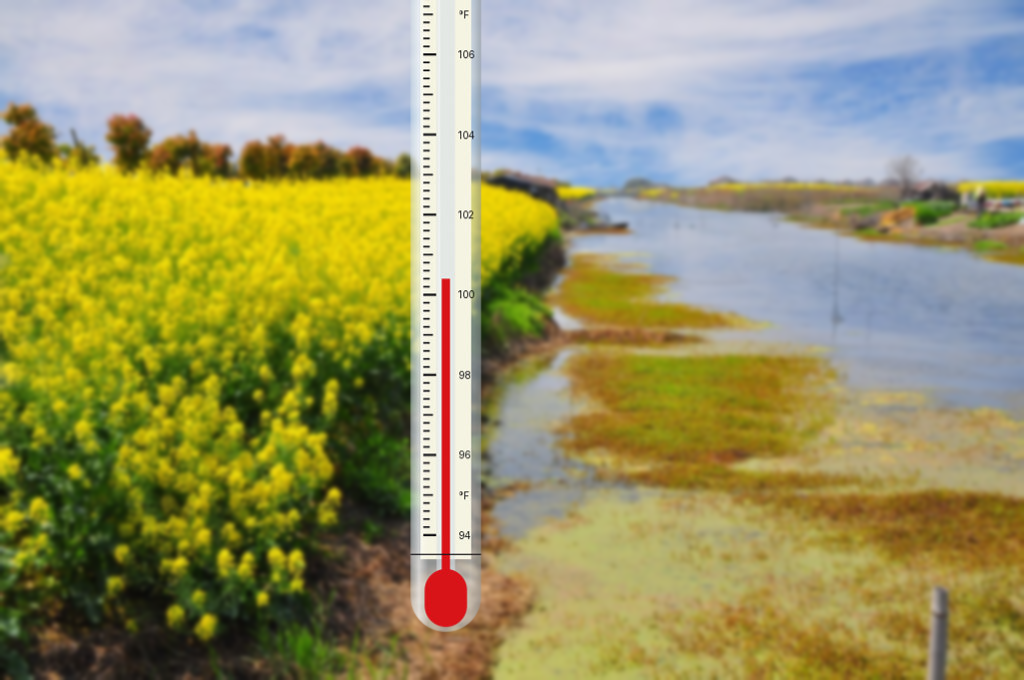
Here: 100.4 °F
